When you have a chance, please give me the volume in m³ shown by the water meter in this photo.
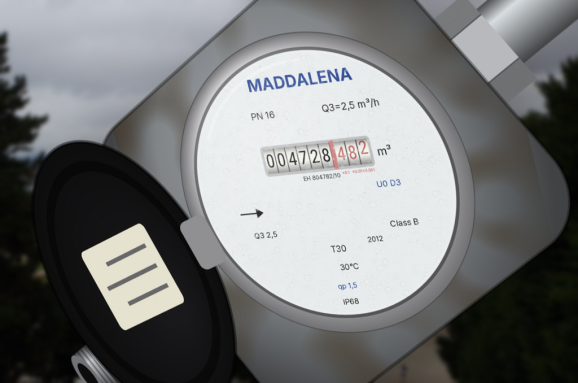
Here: 4728.482 m³
